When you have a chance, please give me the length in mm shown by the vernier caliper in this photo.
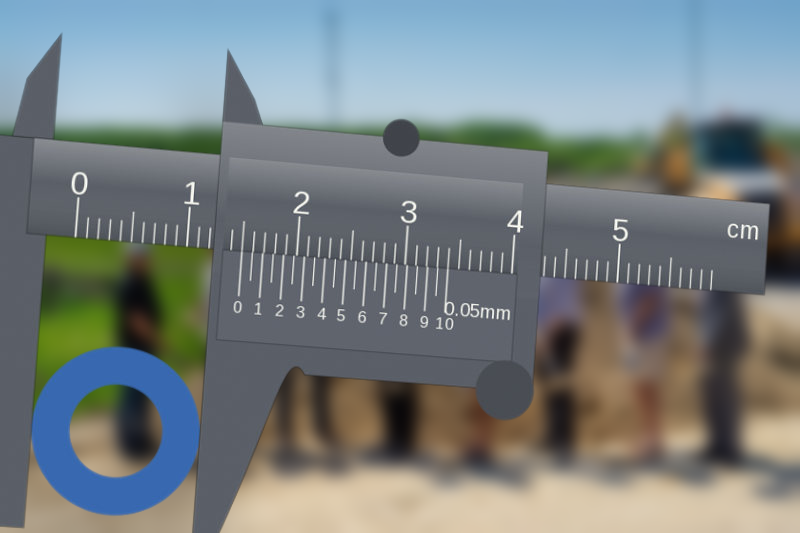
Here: 15.0 mm
